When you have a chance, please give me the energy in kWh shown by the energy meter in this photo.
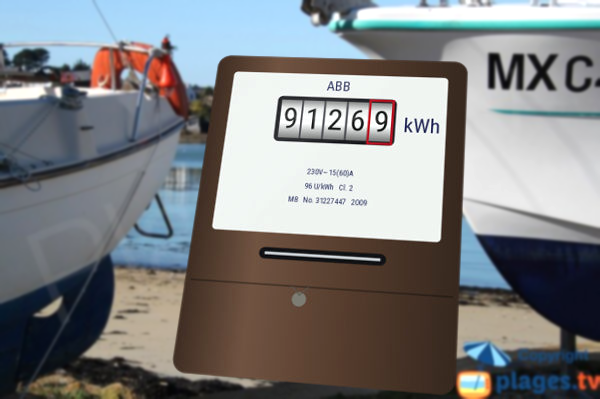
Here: 9126.9 kWh
